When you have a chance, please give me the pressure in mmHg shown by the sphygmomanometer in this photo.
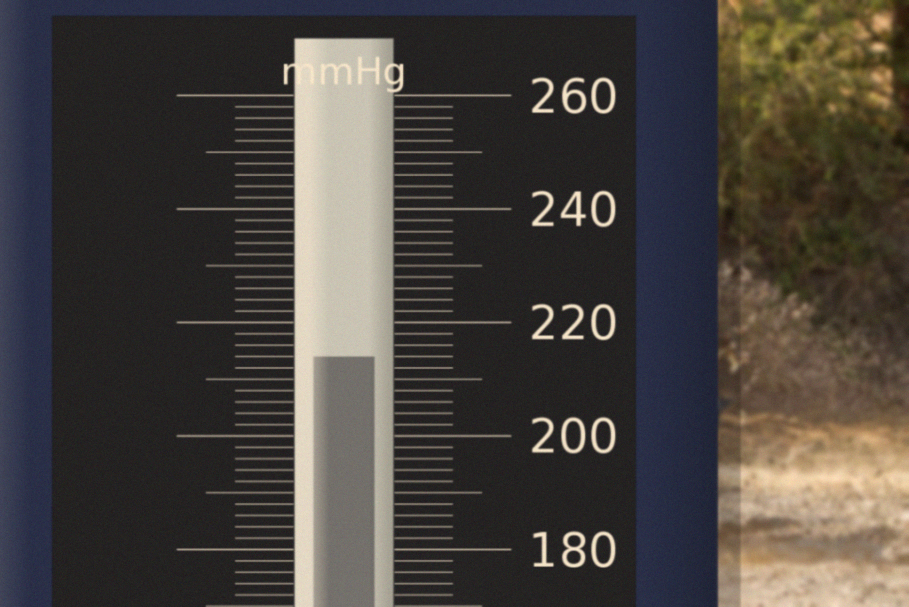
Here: 214 mmHg
